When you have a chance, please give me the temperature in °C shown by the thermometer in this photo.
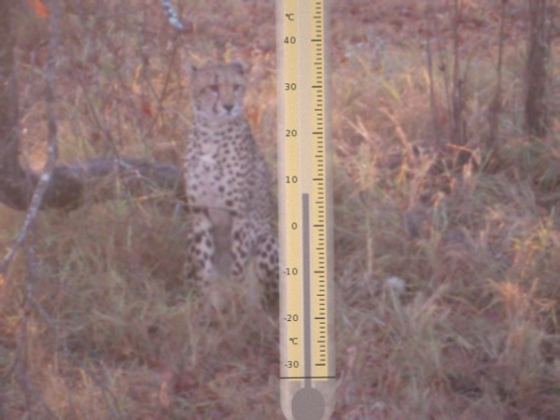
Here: 7 °C
